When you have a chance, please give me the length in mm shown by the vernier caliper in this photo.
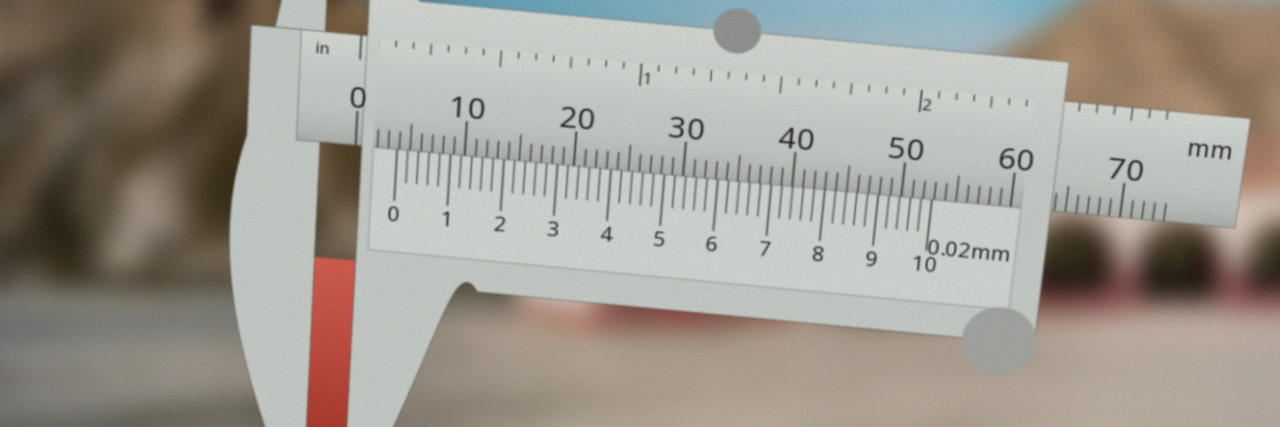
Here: 3.8 mm
